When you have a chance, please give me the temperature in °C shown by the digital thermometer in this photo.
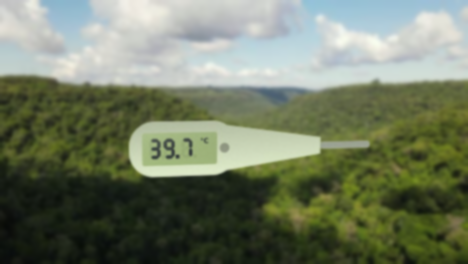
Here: 39.7 °C
